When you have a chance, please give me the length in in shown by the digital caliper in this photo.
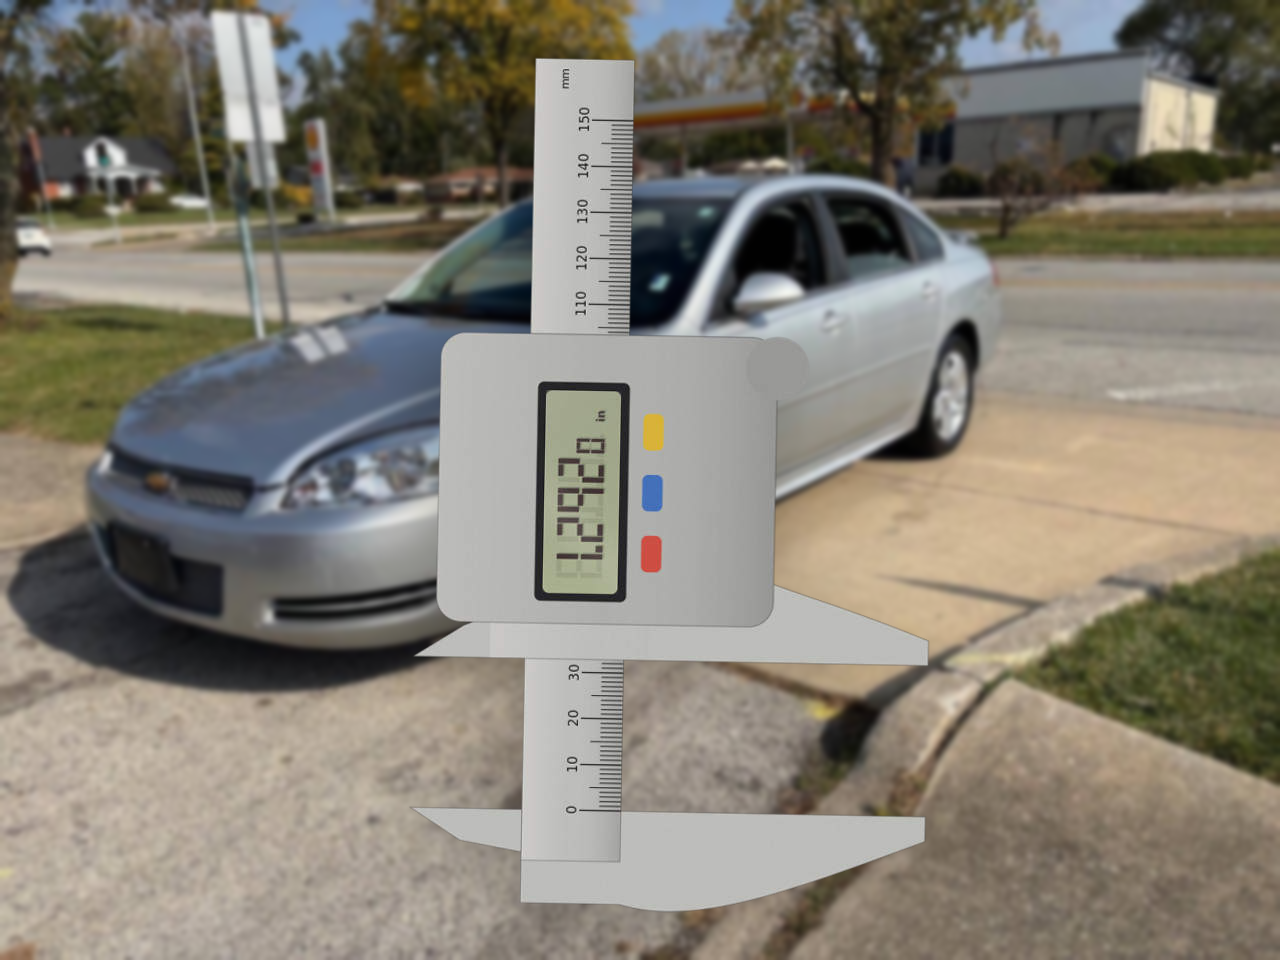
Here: 1.2920 in
